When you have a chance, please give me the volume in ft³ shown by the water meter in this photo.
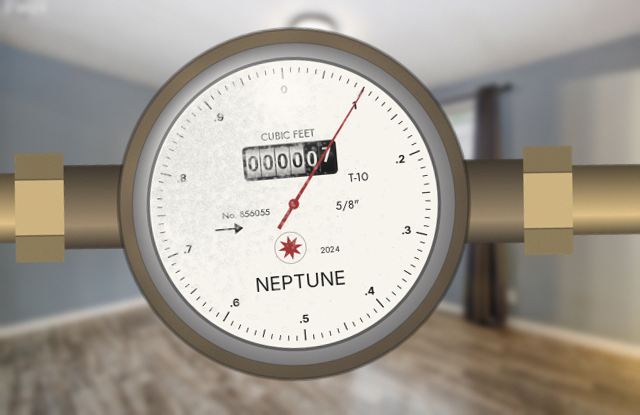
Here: 7.10 ft³
